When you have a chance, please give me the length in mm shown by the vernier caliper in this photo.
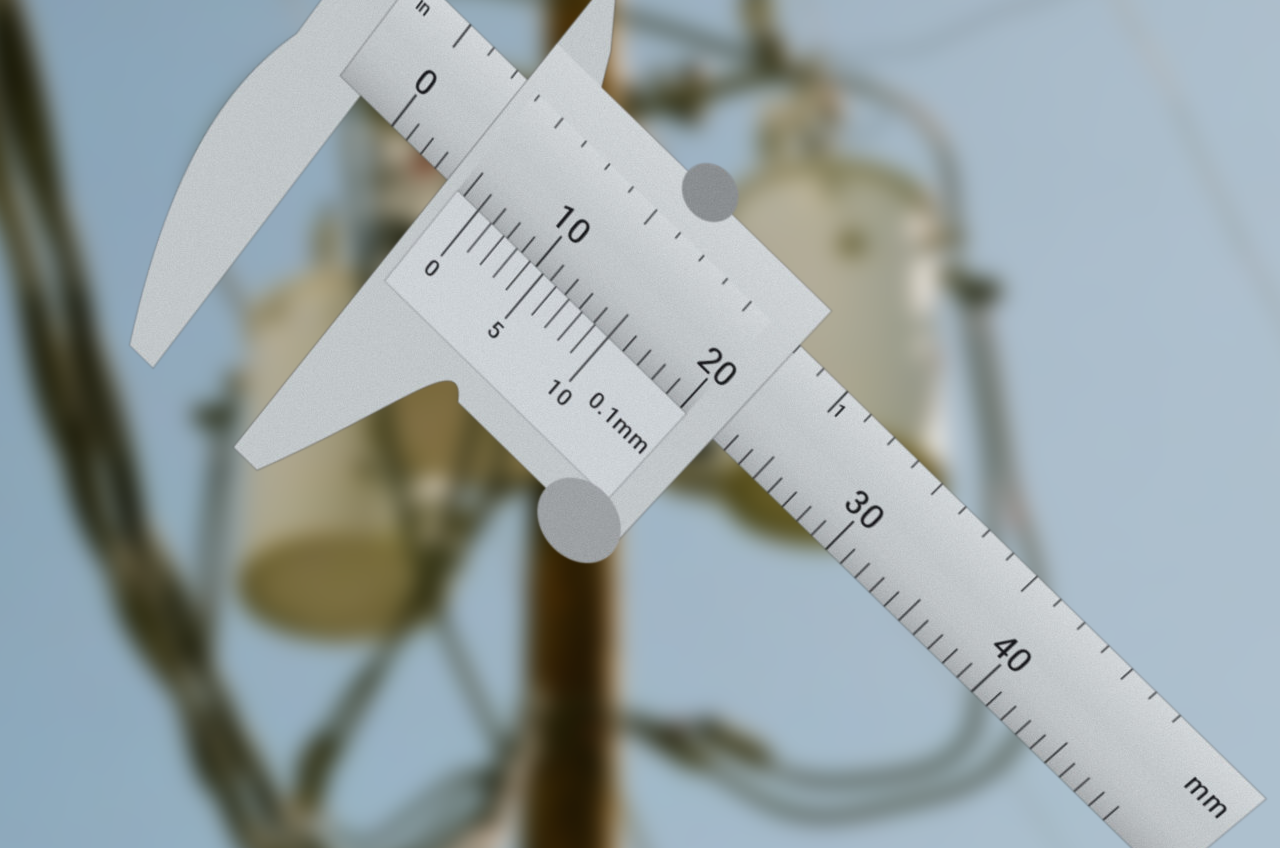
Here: 6.0 mm
